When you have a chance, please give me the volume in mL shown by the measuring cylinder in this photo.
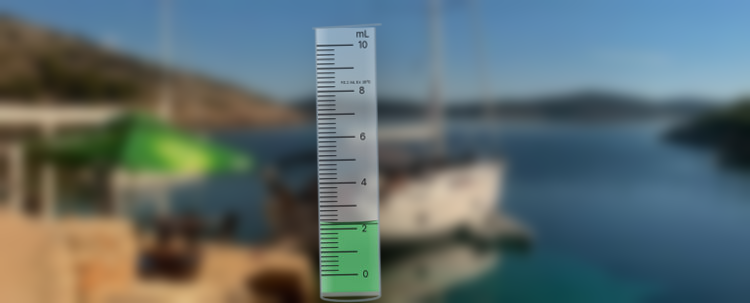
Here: 2.2 mL
